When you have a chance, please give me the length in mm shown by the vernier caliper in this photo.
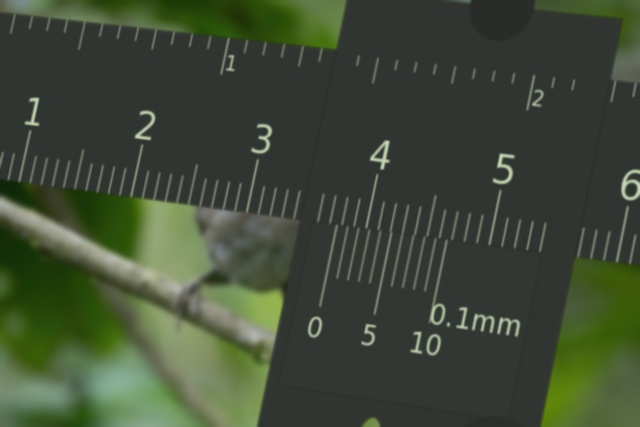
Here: 37.6 mm
